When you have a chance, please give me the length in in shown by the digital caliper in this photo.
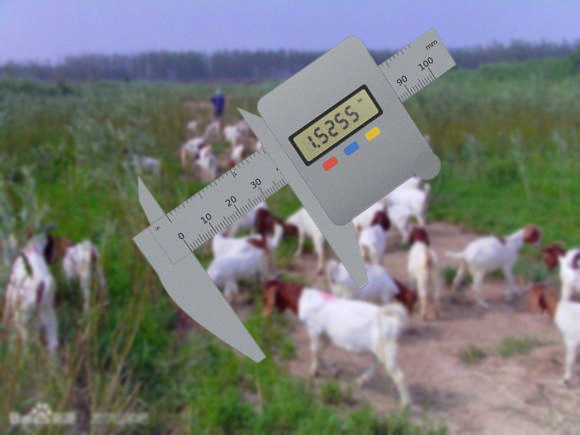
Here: 1.5255 in
